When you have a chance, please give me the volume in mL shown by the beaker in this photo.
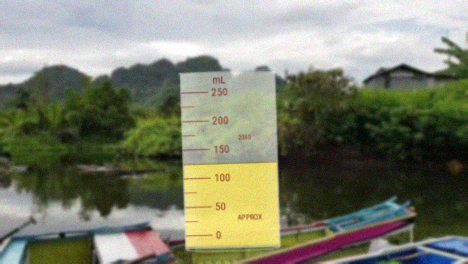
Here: 125 mL
